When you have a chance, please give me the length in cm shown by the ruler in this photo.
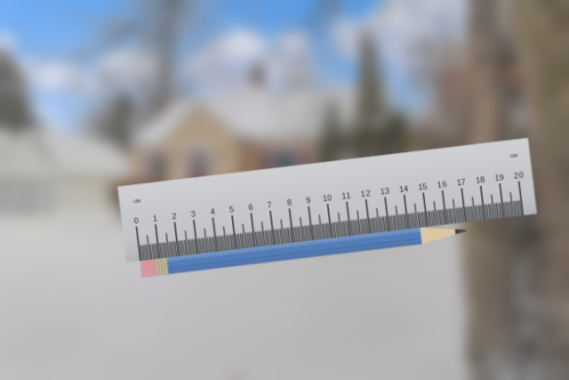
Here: 17 cm
